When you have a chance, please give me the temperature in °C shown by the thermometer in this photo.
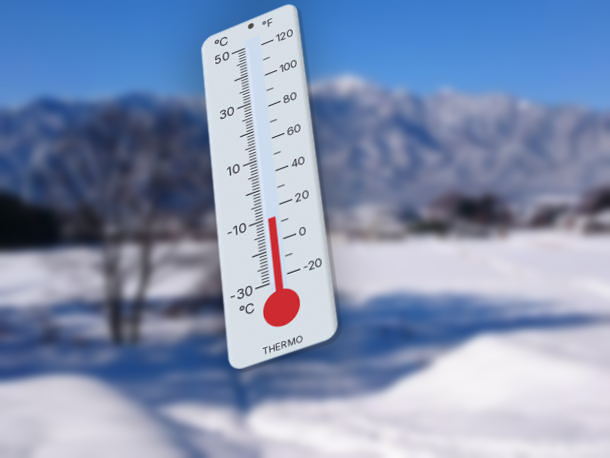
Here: -10 °C
